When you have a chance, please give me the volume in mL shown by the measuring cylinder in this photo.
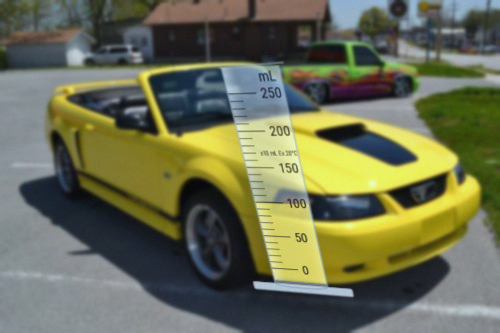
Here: 100 mL
